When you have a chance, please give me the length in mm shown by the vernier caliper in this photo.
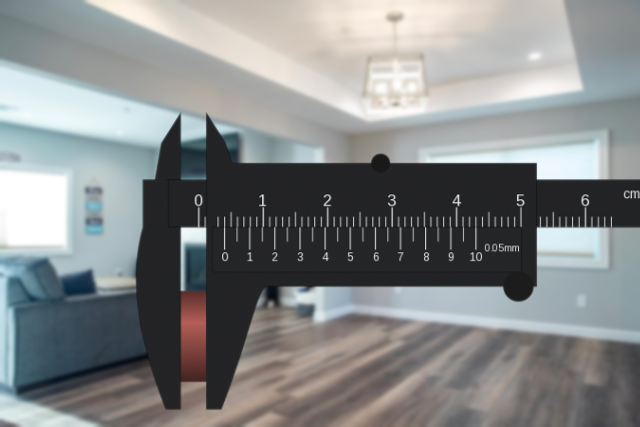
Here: 4.0 mm
